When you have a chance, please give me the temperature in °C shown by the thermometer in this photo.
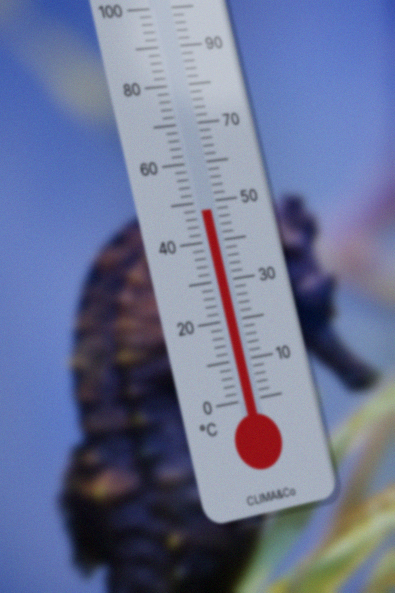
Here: 48 °C
